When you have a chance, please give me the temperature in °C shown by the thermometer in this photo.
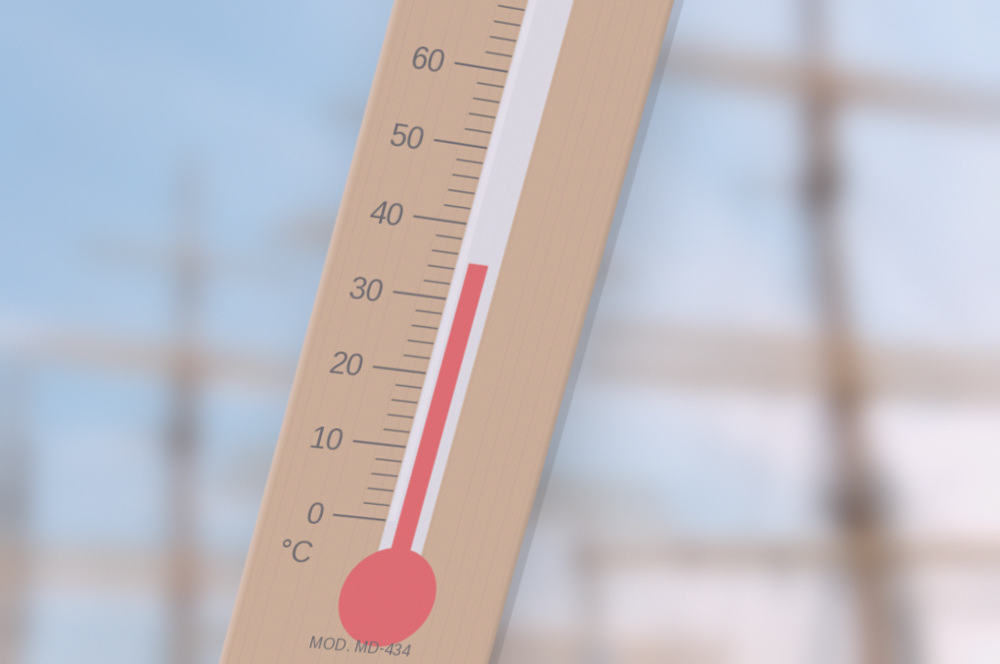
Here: 35 °C
